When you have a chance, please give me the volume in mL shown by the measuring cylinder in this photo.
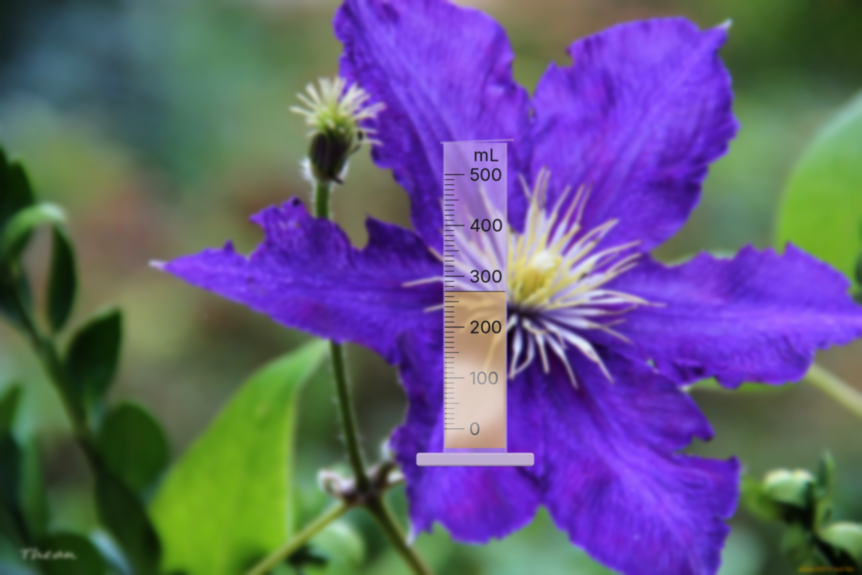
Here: 270 mL
